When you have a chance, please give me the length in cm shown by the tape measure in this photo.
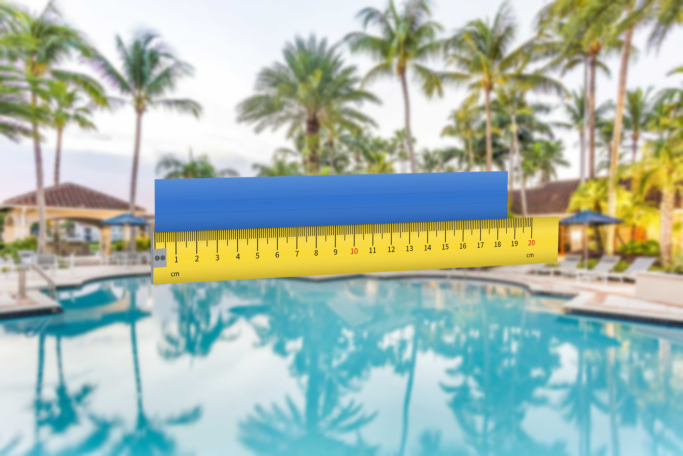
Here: 18.5 cm
